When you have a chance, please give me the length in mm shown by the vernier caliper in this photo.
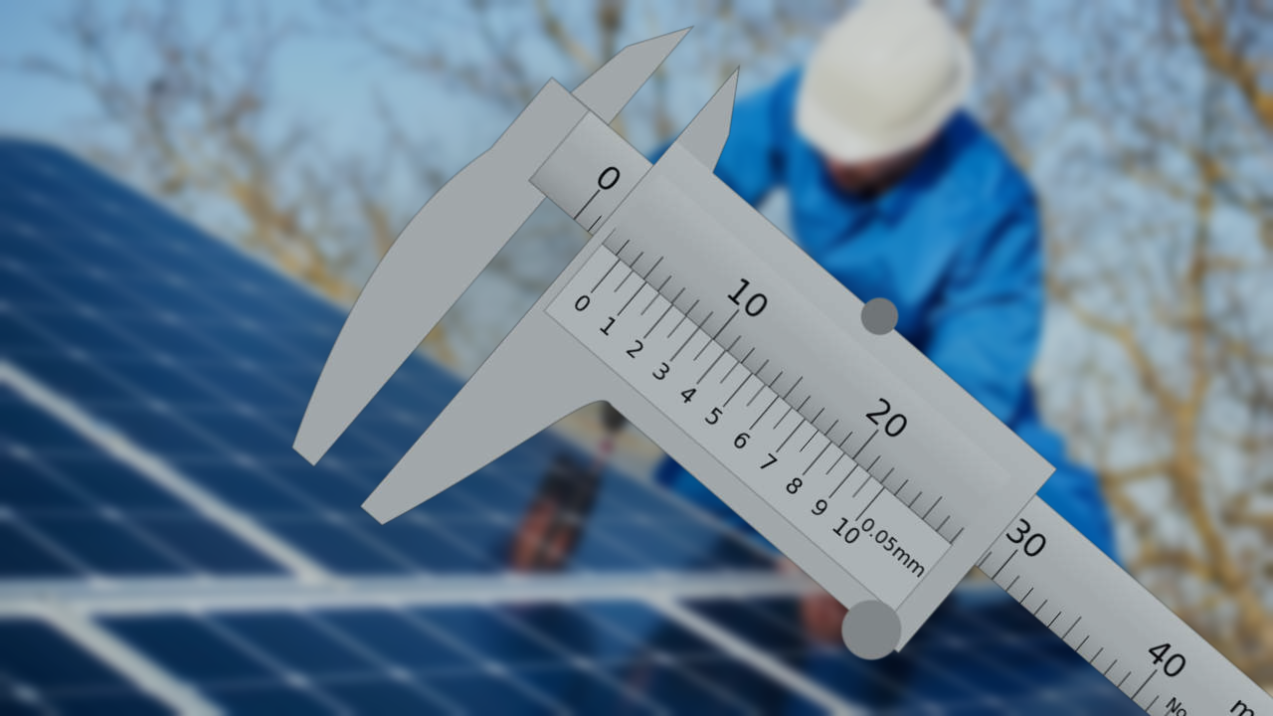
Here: 3.3 mm
